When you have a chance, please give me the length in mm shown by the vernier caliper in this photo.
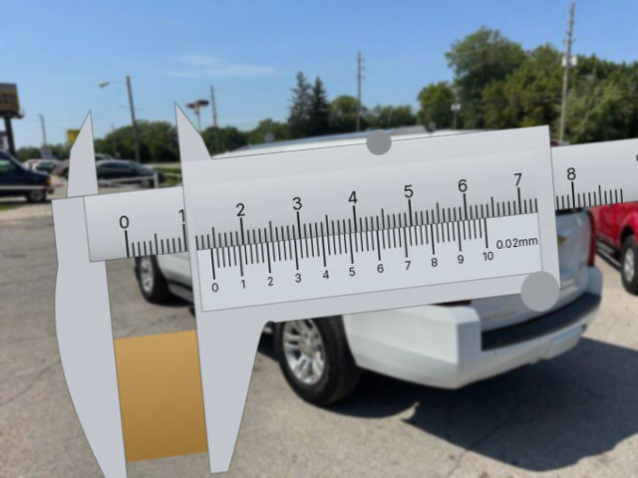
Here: 14.4 mm
